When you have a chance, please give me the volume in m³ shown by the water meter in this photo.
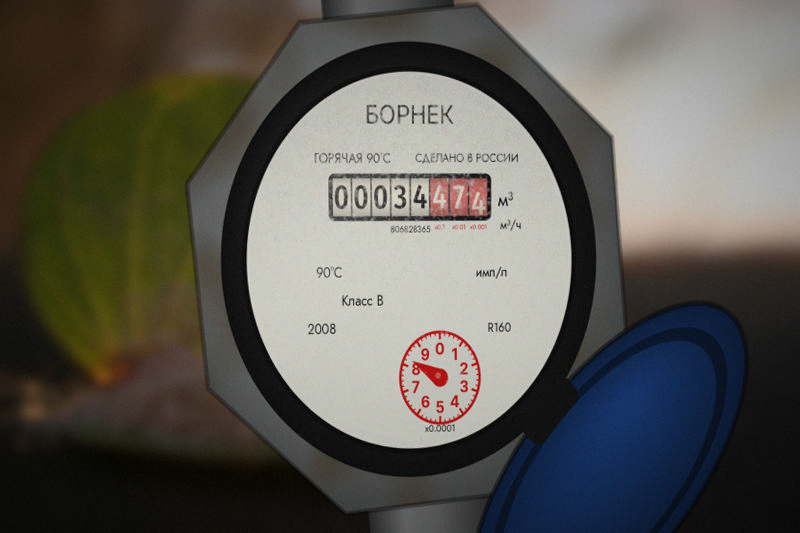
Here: 34.4738 m³
